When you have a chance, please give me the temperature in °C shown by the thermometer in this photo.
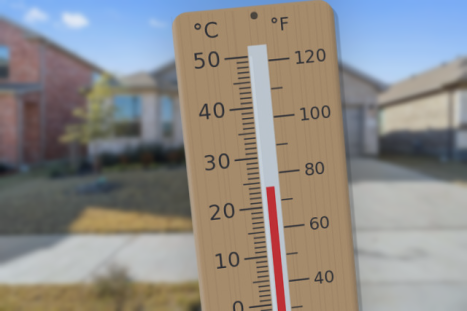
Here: 24 °C
